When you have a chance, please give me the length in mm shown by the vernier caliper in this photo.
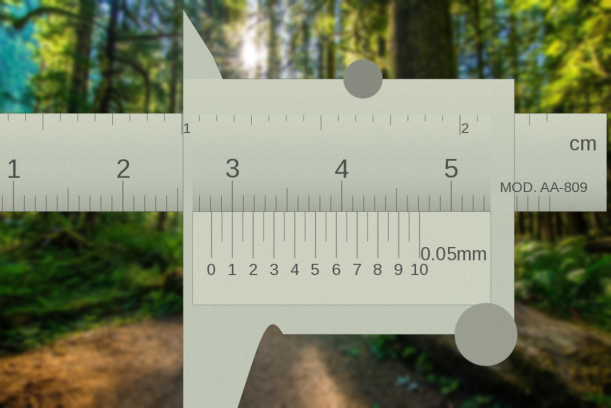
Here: 28.1 mm
